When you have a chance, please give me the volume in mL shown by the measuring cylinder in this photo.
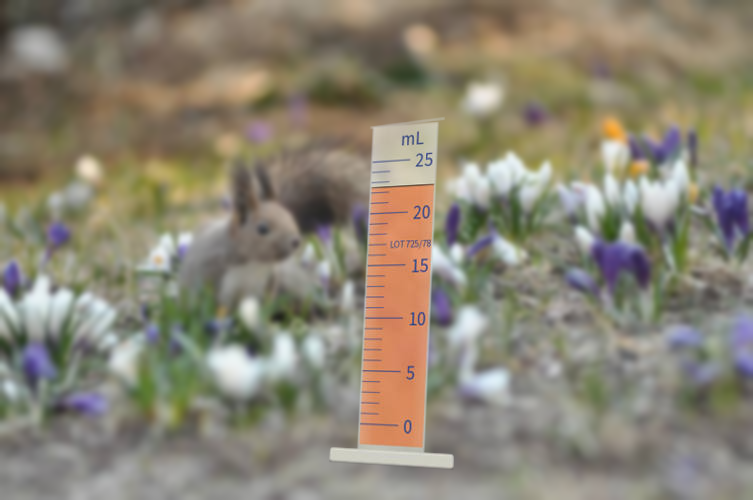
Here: 22.5 mL
